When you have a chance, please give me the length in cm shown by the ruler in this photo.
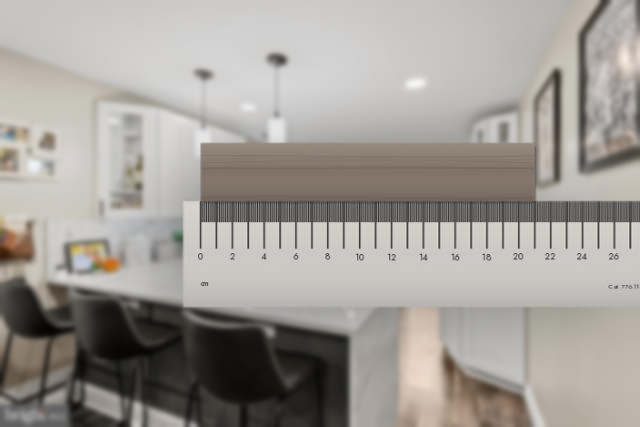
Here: 21 cm
